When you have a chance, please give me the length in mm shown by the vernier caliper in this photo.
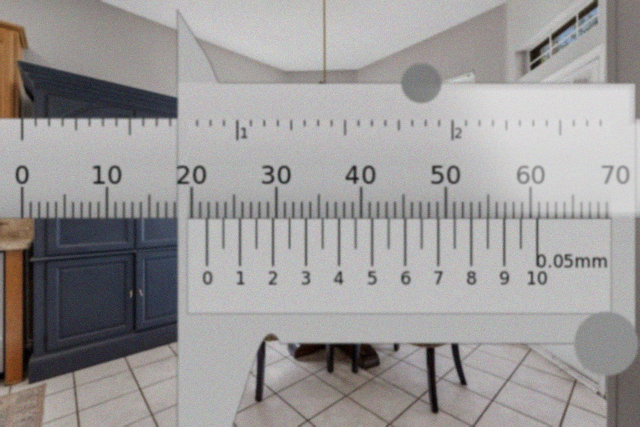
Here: 21.8 mm
